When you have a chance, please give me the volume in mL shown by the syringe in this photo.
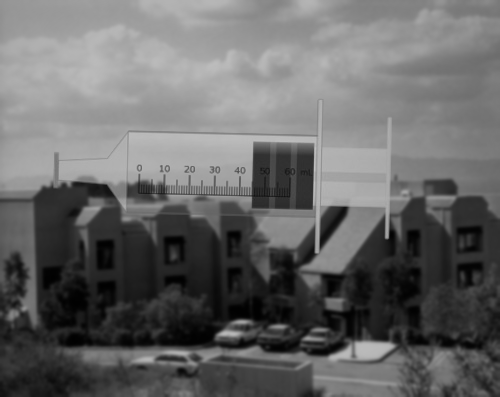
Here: 45 mL
